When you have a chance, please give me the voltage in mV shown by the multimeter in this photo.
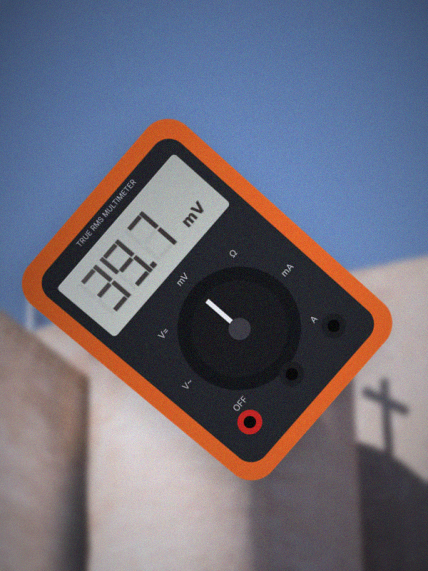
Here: 39.7 mV
